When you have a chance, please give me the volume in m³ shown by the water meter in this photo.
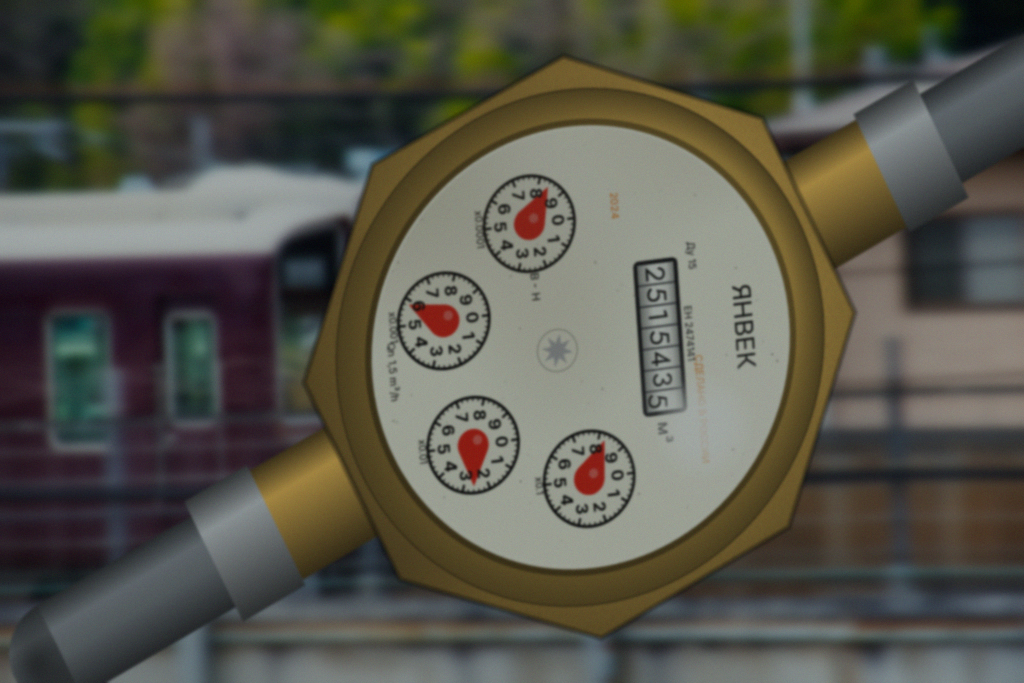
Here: 2515434.8258 m³
